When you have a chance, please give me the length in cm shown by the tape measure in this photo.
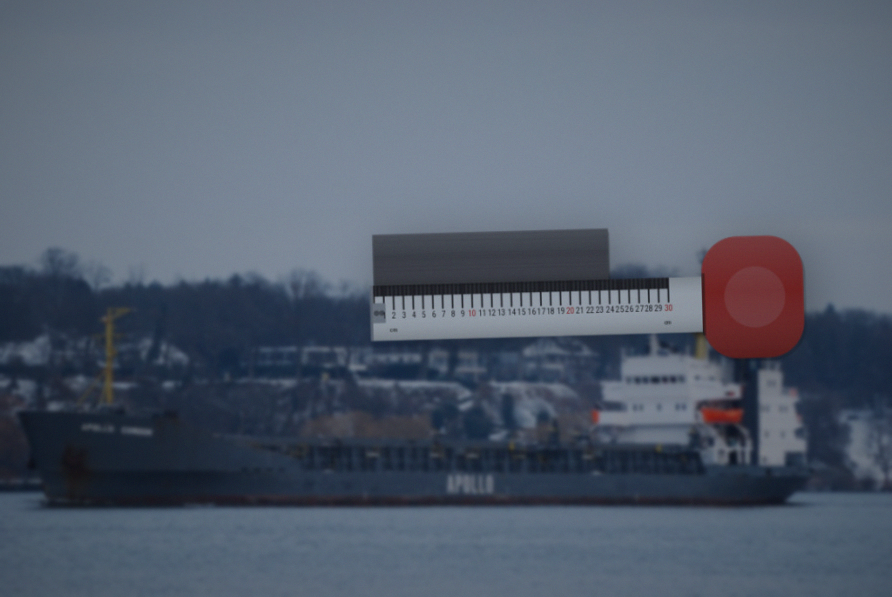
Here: 24 cm
